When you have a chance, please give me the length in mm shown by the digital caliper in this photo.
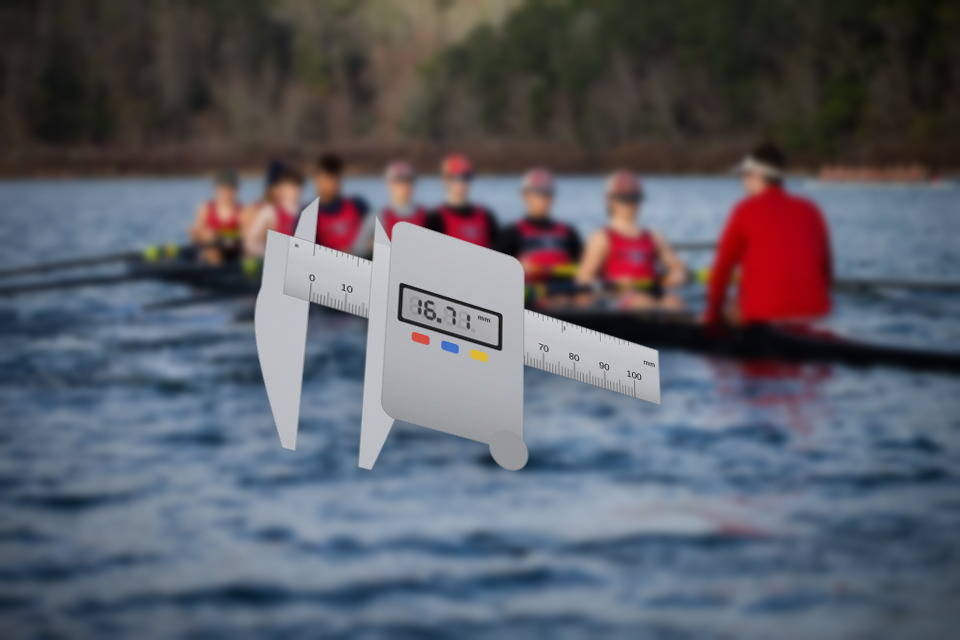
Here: 16.71 mm
